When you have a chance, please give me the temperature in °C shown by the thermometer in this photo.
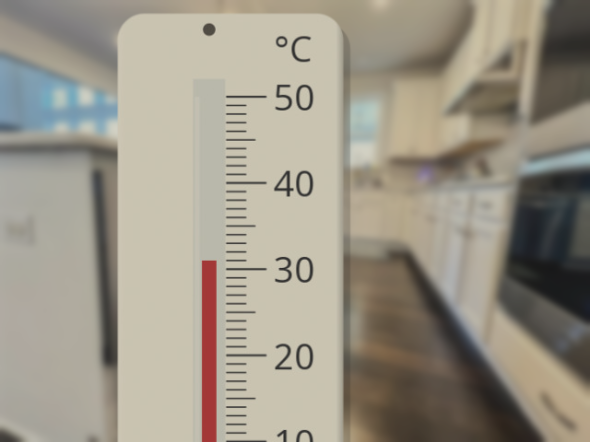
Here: 31 °C
